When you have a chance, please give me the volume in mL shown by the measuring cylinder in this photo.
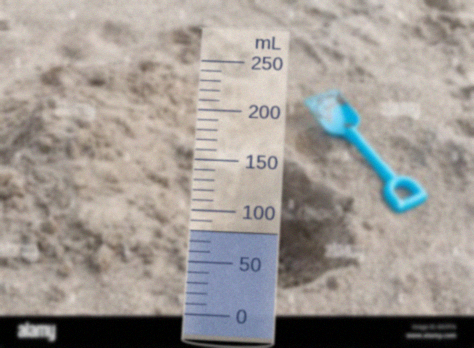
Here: 80 mL
